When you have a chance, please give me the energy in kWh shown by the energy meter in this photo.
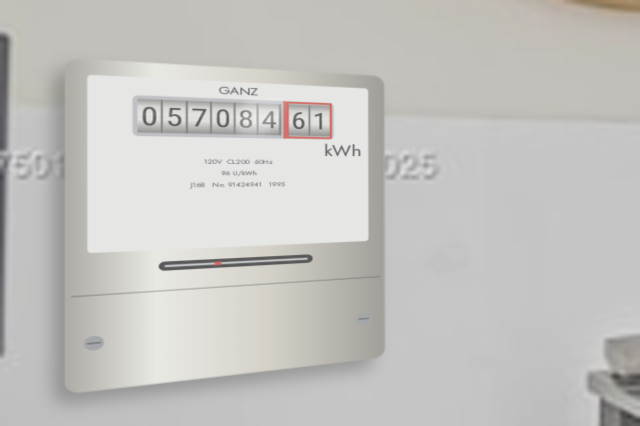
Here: 57084.61 kWh
